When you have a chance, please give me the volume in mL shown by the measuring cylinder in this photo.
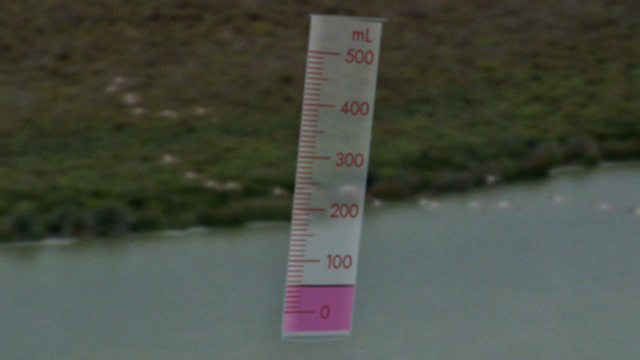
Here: 50 mL
